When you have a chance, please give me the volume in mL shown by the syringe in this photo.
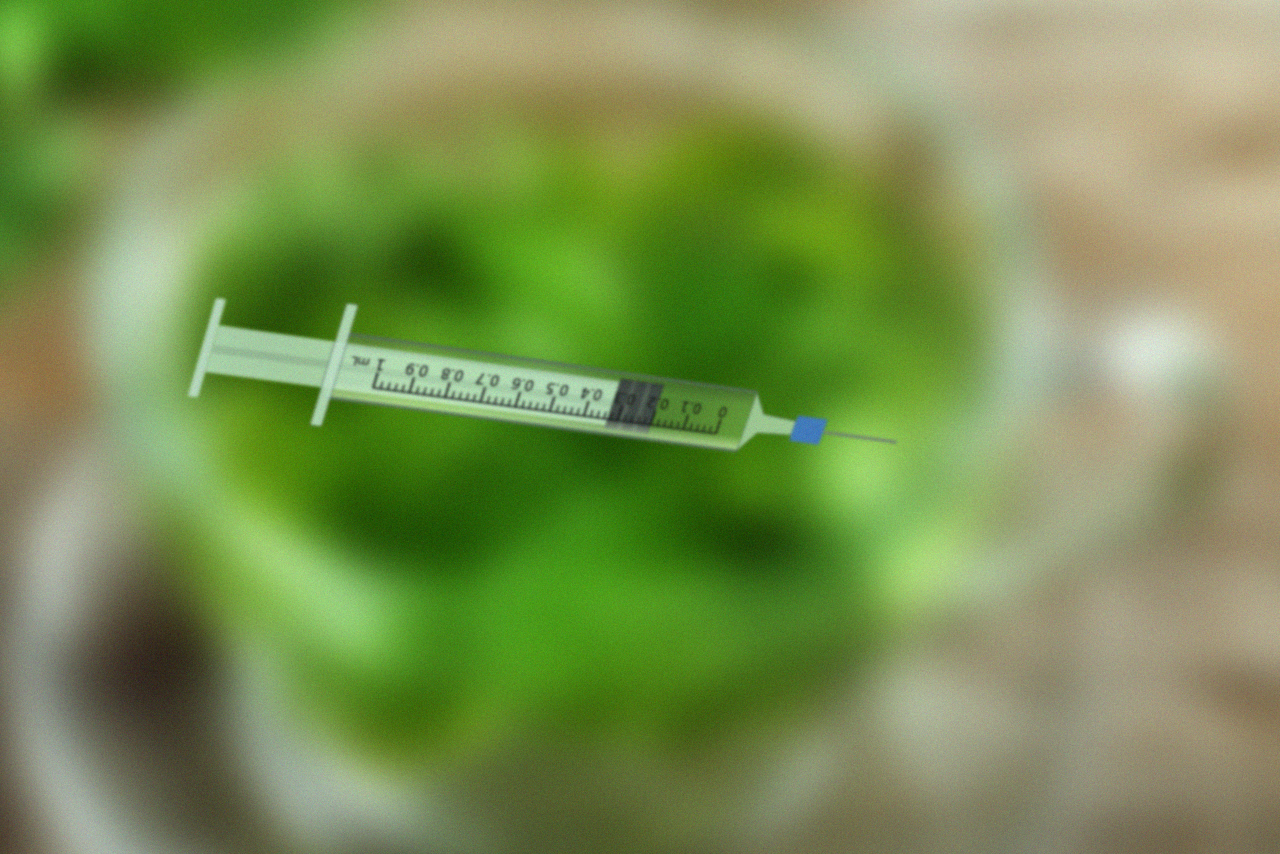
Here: 0.2 mL
